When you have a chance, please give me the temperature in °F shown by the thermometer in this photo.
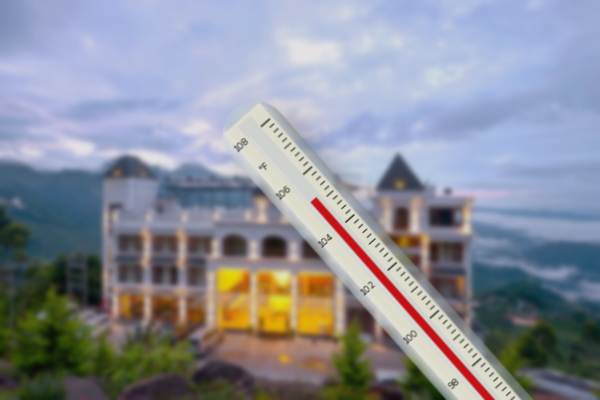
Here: 105.2 °F
